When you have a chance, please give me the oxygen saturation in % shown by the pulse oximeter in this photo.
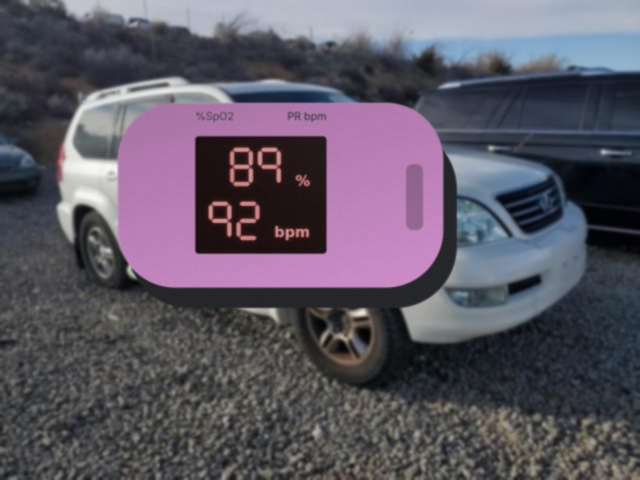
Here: 89 %
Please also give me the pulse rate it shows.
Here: 92 bpm
